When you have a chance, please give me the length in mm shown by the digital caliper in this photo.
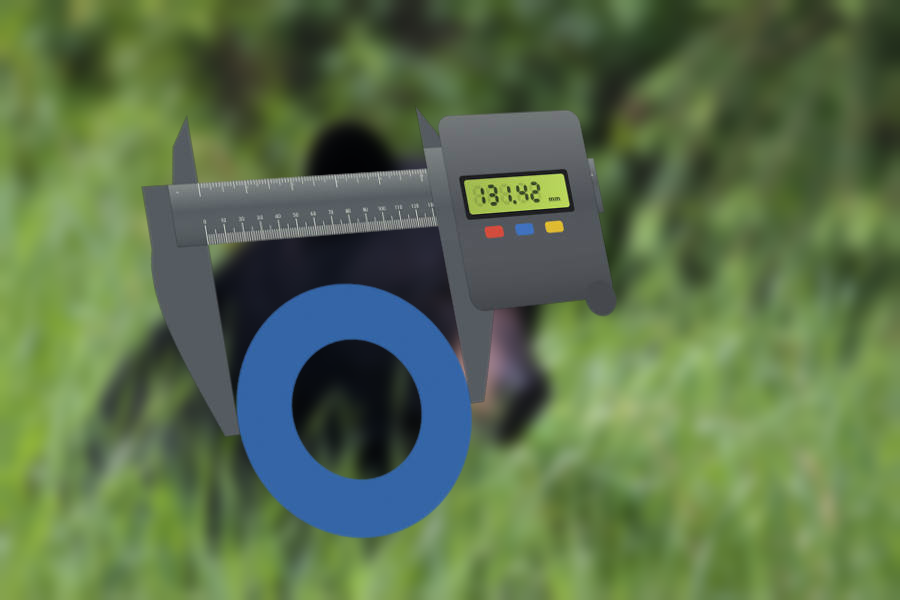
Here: 131.42 mm
